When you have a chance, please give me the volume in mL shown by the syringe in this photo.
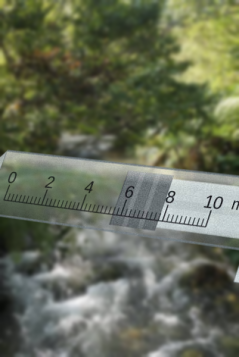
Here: 5.6 mL
